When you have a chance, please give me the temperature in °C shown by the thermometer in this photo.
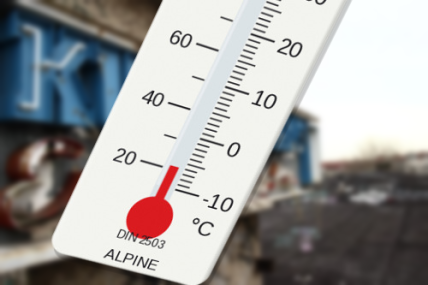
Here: -6 °C
